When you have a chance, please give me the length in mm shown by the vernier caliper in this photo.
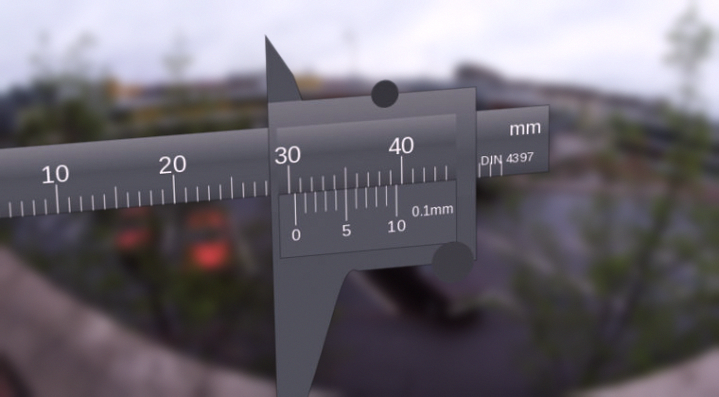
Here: 30.5 mm
